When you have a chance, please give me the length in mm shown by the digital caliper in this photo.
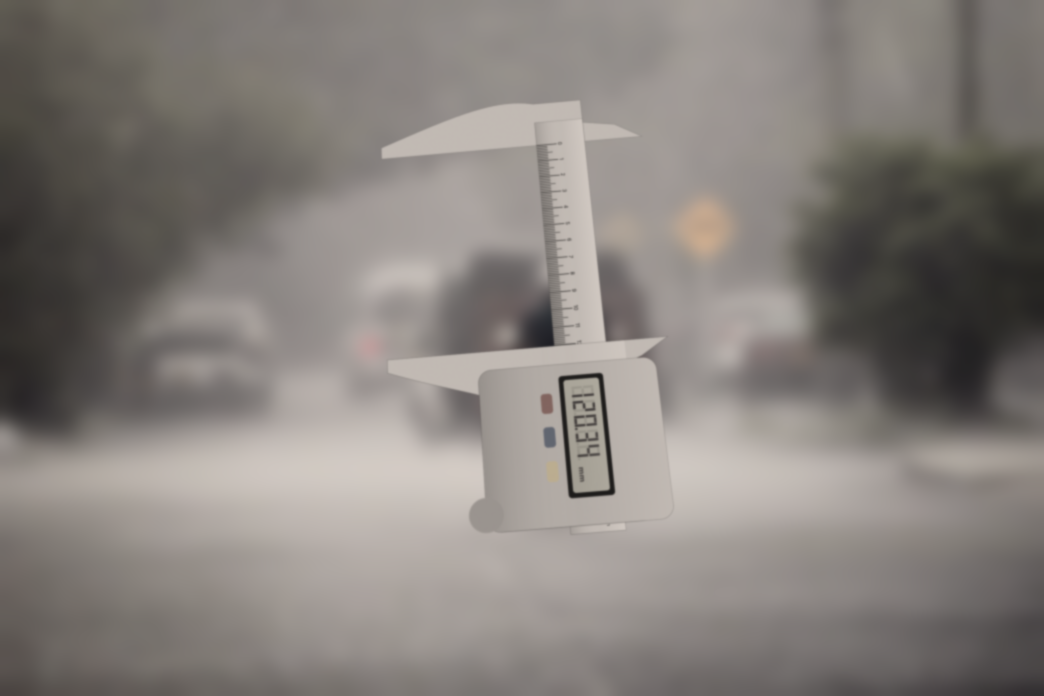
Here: 120.34 mm
